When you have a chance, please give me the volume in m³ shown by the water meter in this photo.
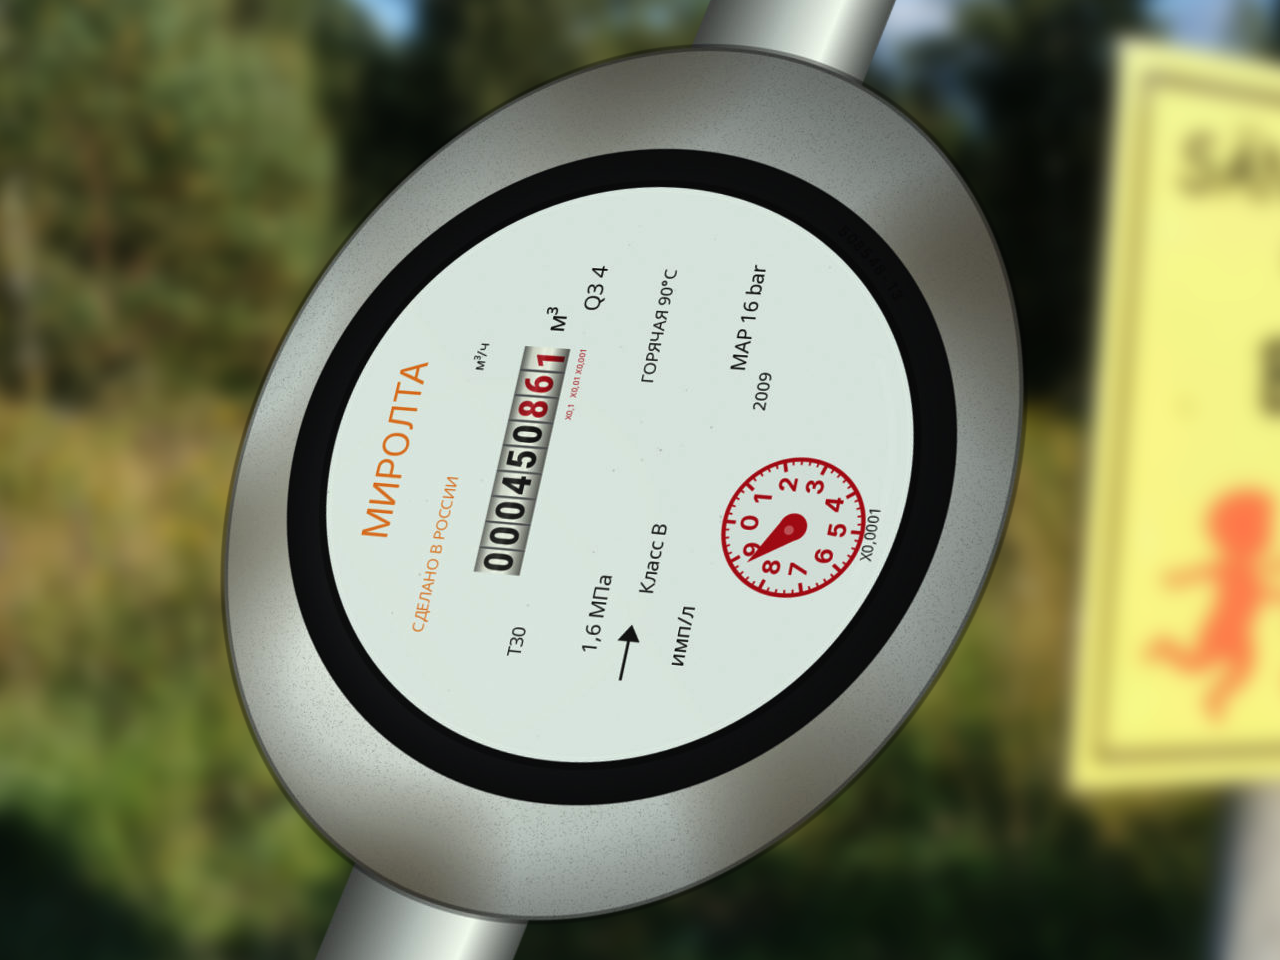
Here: 450.8608 m³
